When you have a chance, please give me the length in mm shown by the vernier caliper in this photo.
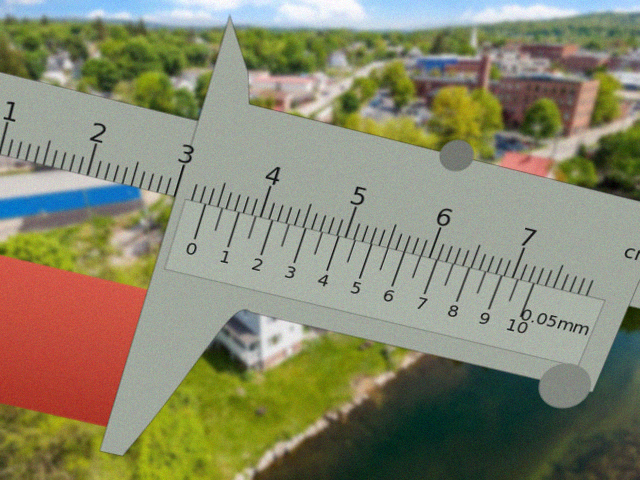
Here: 33.6 mm
